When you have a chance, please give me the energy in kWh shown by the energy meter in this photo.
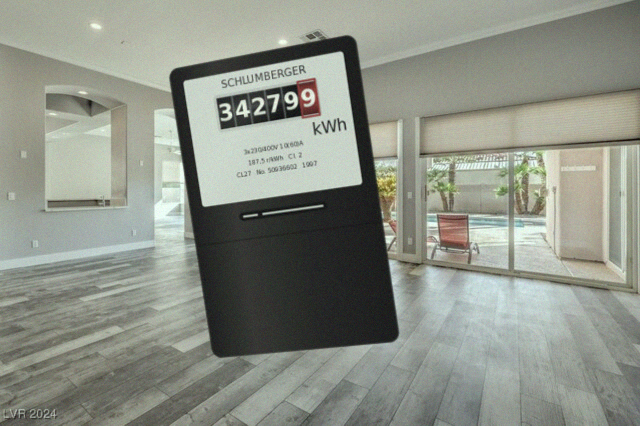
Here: 34279.9 kWh
